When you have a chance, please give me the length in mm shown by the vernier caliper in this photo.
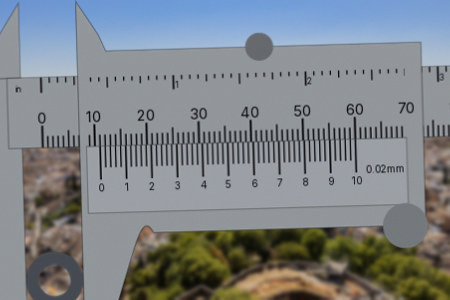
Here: 11.0 mm
